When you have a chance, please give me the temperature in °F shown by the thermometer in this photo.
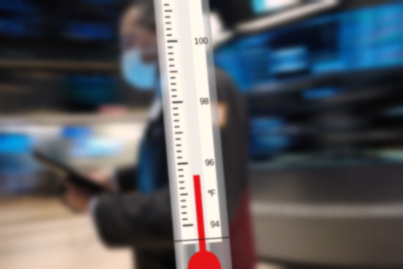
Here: 95.6 °F
